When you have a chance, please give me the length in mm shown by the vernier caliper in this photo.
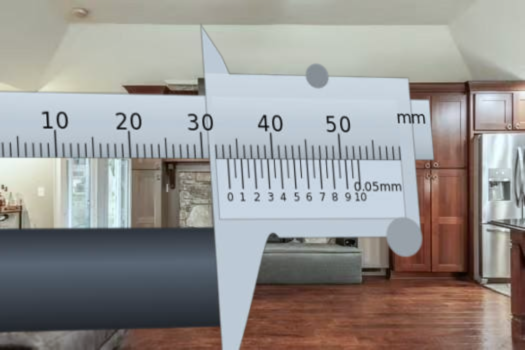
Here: 33.6 mm
